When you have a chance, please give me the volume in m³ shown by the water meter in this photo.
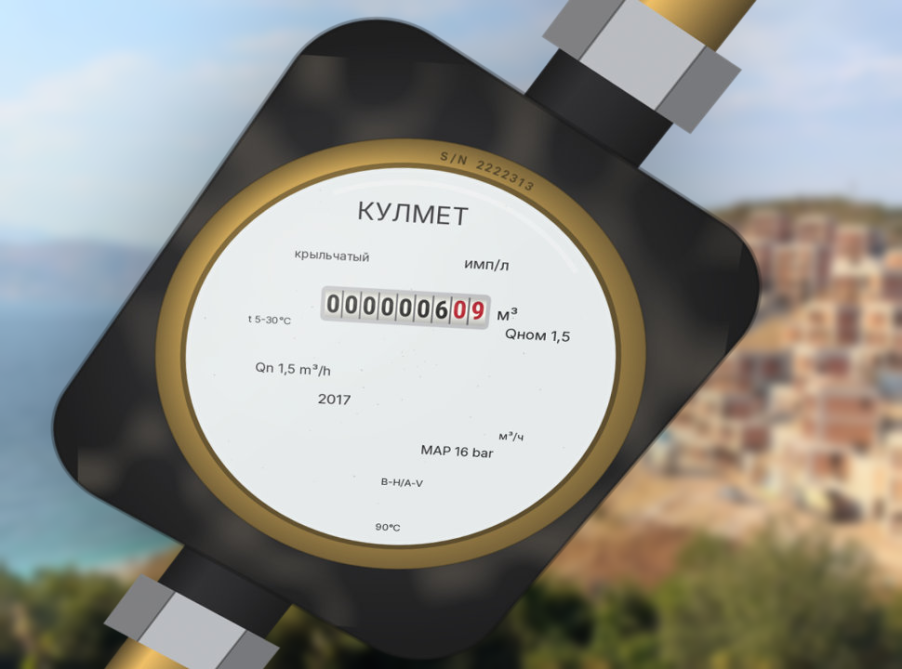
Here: 6.09 m³
